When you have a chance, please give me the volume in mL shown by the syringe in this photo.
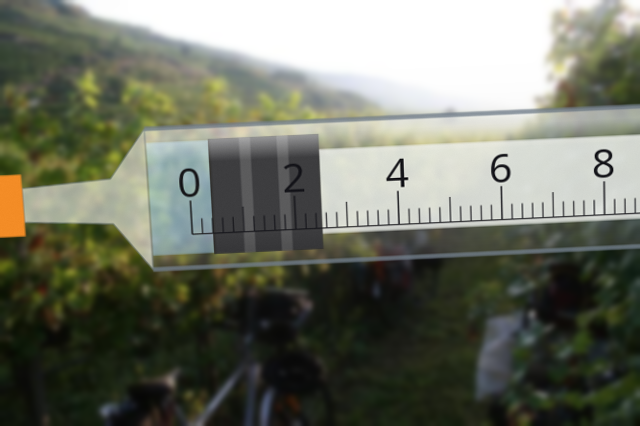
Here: 0.4 mL
